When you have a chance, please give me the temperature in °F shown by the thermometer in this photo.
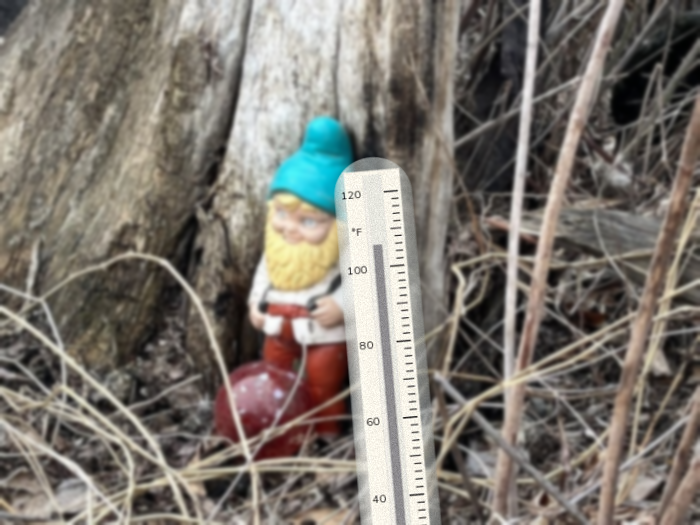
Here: 106 °F
